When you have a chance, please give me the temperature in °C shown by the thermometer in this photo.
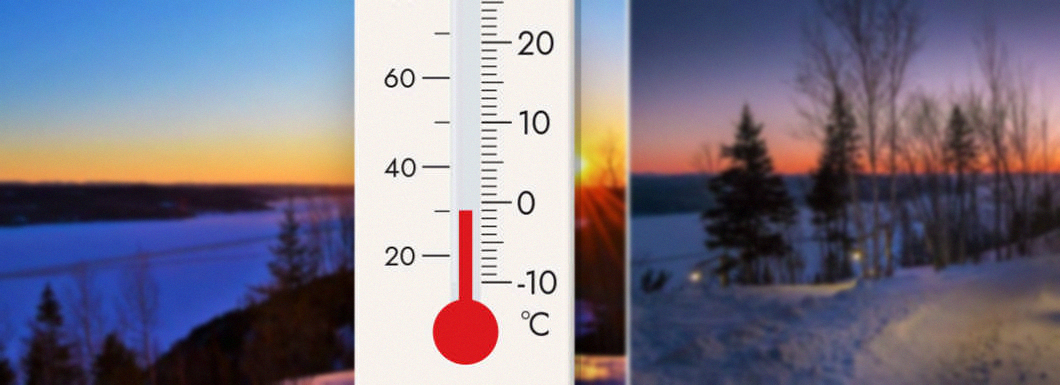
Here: -1 °C
